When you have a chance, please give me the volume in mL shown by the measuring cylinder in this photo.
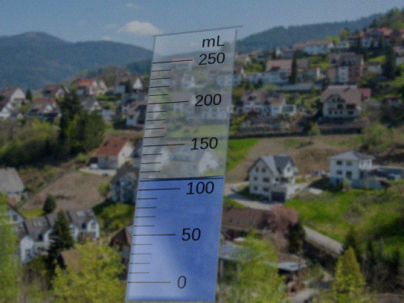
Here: 110 mL
